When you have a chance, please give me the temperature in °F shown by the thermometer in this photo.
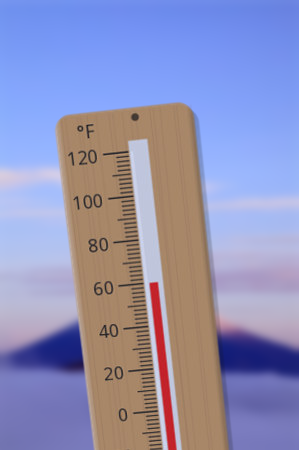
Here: 60 °F
